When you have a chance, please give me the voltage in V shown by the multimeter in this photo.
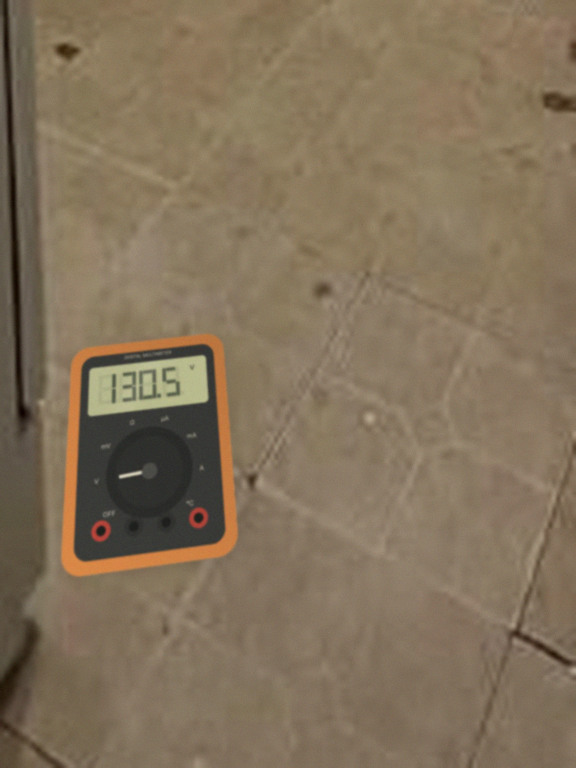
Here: 130.5 V
